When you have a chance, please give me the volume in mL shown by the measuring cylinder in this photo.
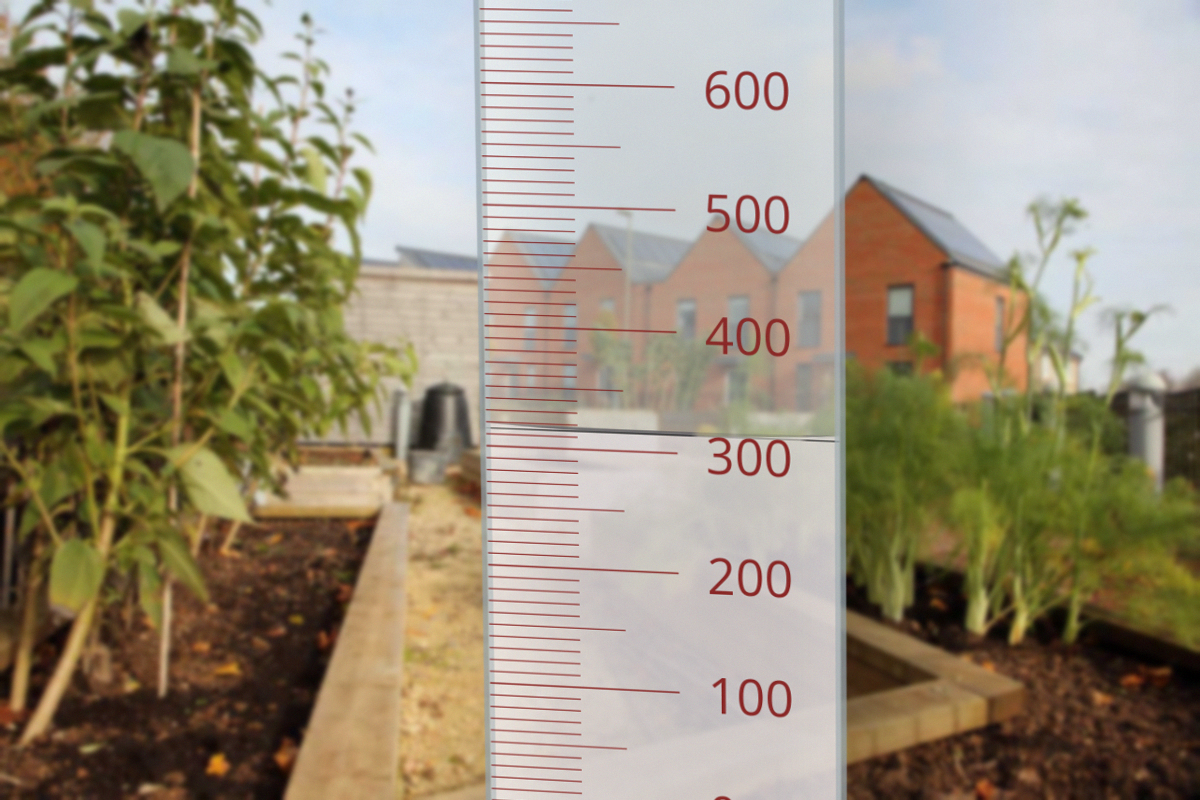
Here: 315 mL
